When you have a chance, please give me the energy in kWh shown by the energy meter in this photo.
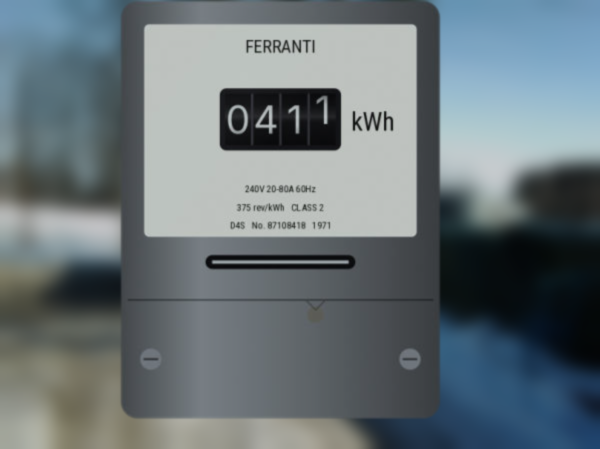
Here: 411 kWh
